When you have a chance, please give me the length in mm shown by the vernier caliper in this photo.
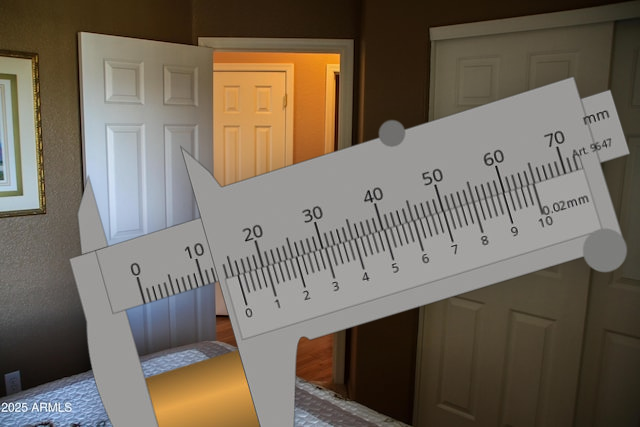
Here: 15.8 mm
